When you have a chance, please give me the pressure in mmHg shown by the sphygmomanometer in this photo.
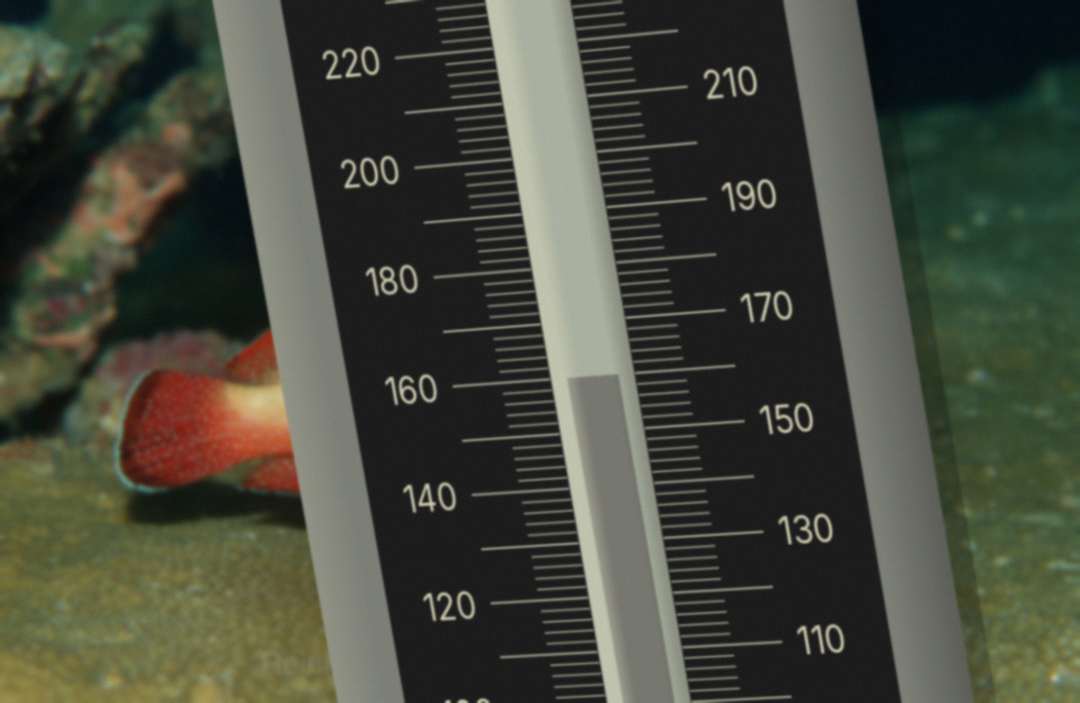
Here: 160 mmHg
